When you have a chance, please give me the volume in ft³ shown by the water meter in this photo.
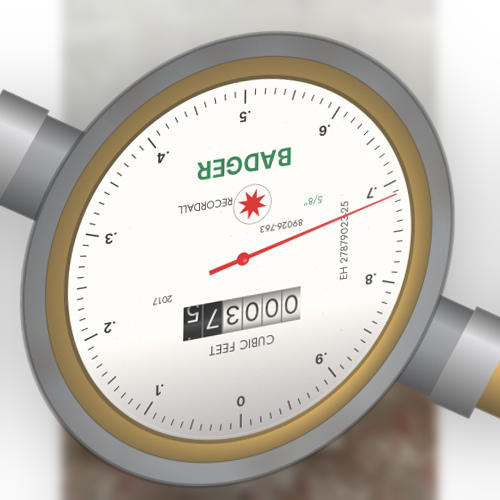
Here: 374.71 ft³
